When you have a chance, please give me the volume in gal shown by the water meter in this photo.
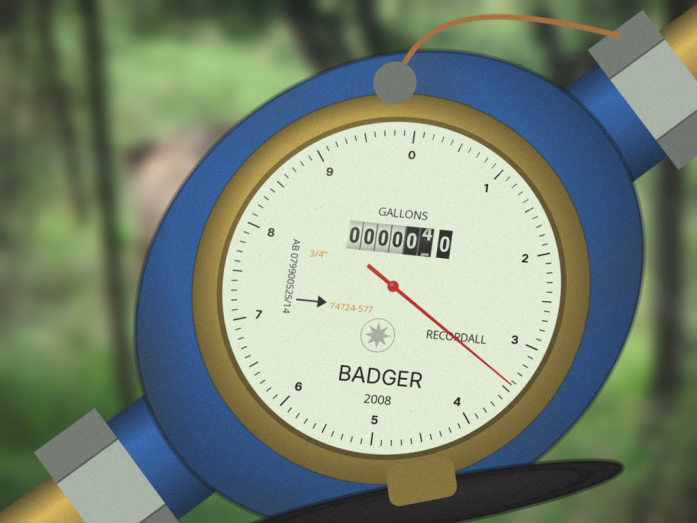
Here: 43.4 gal
